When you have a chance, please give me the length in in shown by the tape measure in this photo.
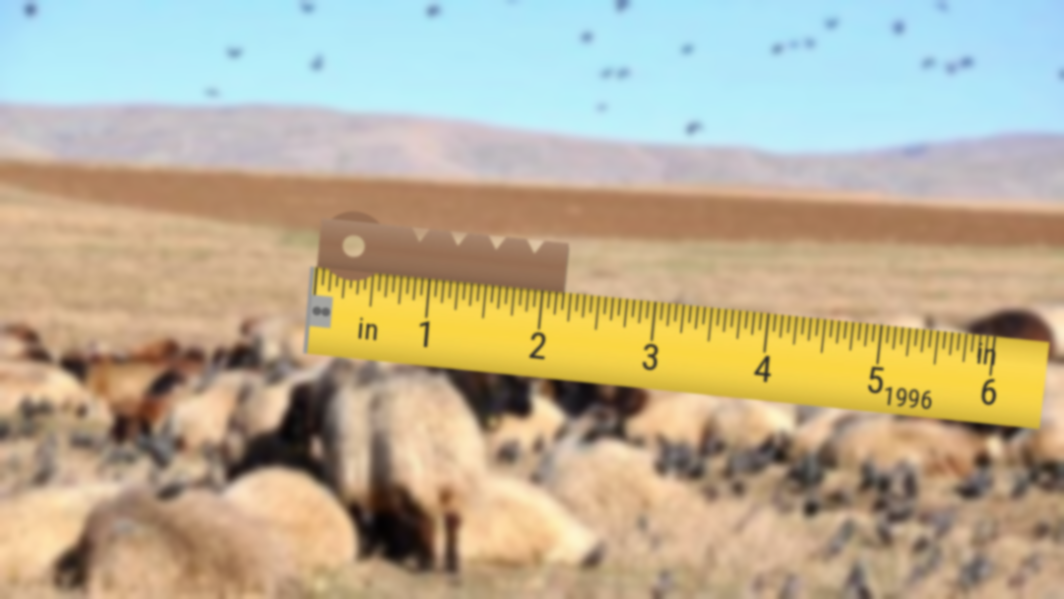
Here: 2.1875 in
